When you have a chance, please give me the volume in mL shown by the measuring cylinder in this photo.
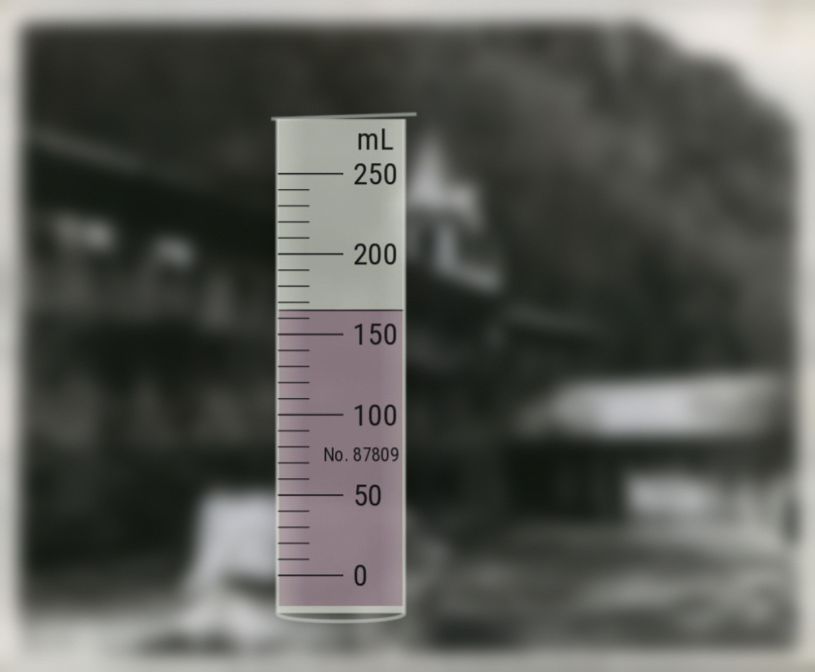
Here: 165 mL
